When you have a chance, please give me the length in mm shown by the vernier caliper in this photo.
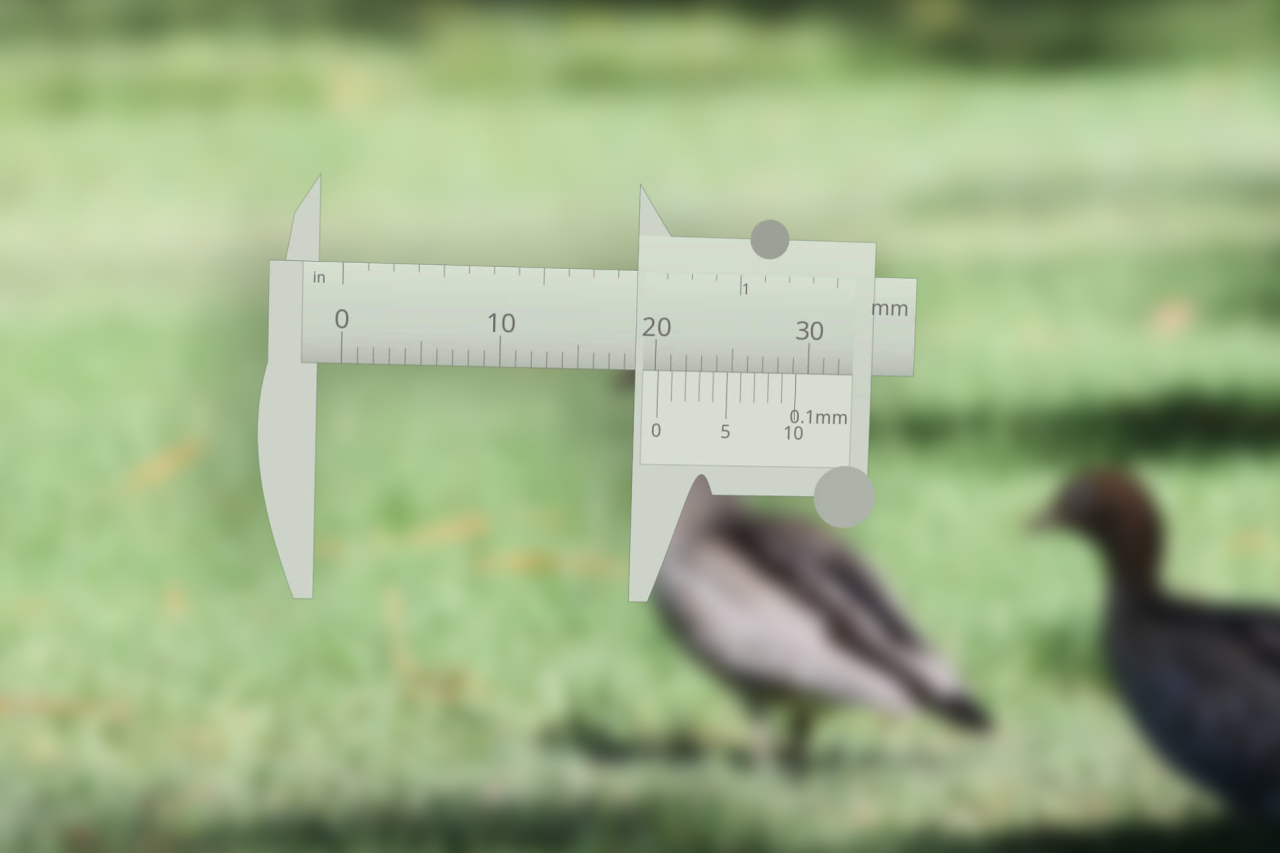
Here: 20.2 mm
